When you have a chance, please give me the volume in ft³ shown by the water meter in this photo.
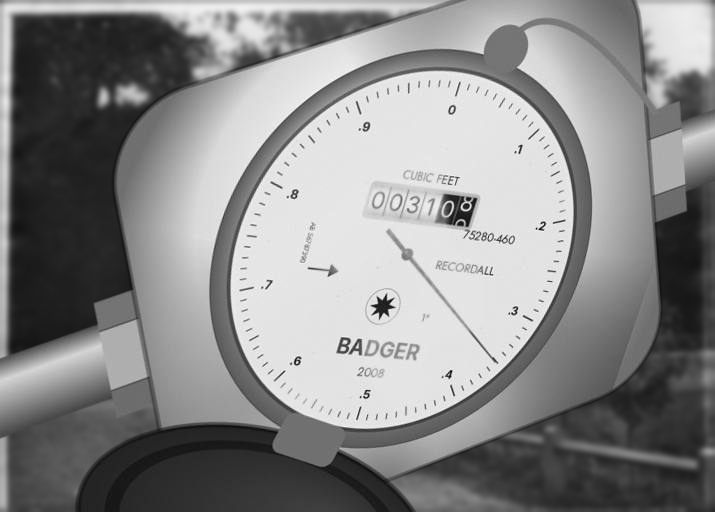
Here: 3108.35 ft³
